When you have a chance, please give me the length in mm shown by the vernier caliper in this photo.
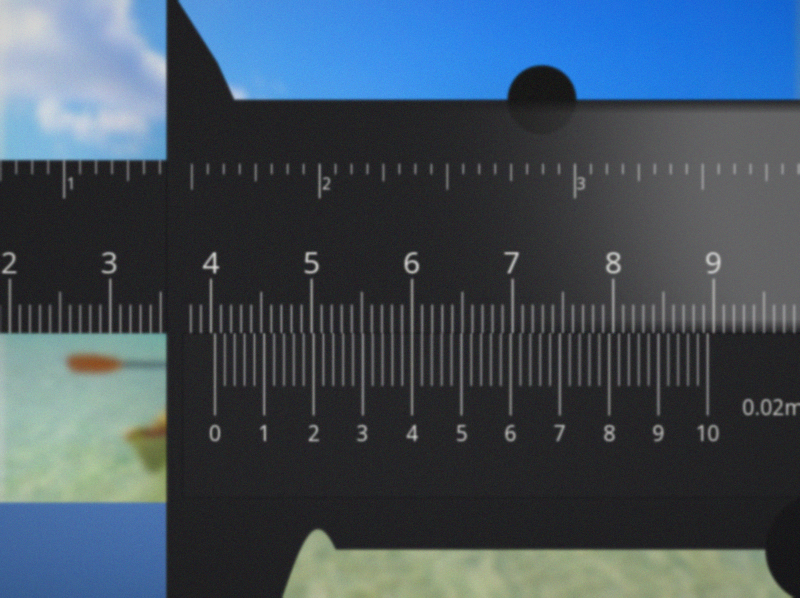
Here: 40.4 mm
